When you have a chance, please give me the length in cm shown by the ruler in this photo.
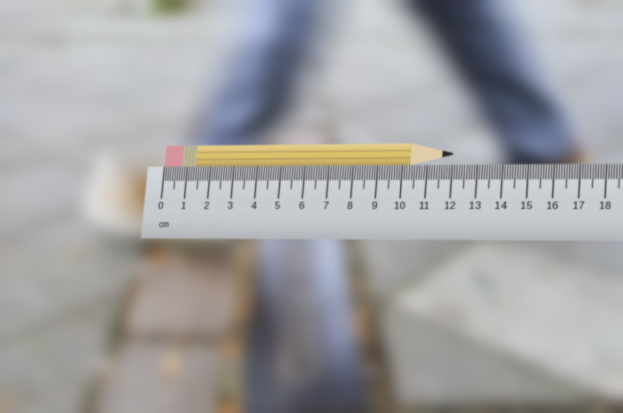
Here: 12 cm
